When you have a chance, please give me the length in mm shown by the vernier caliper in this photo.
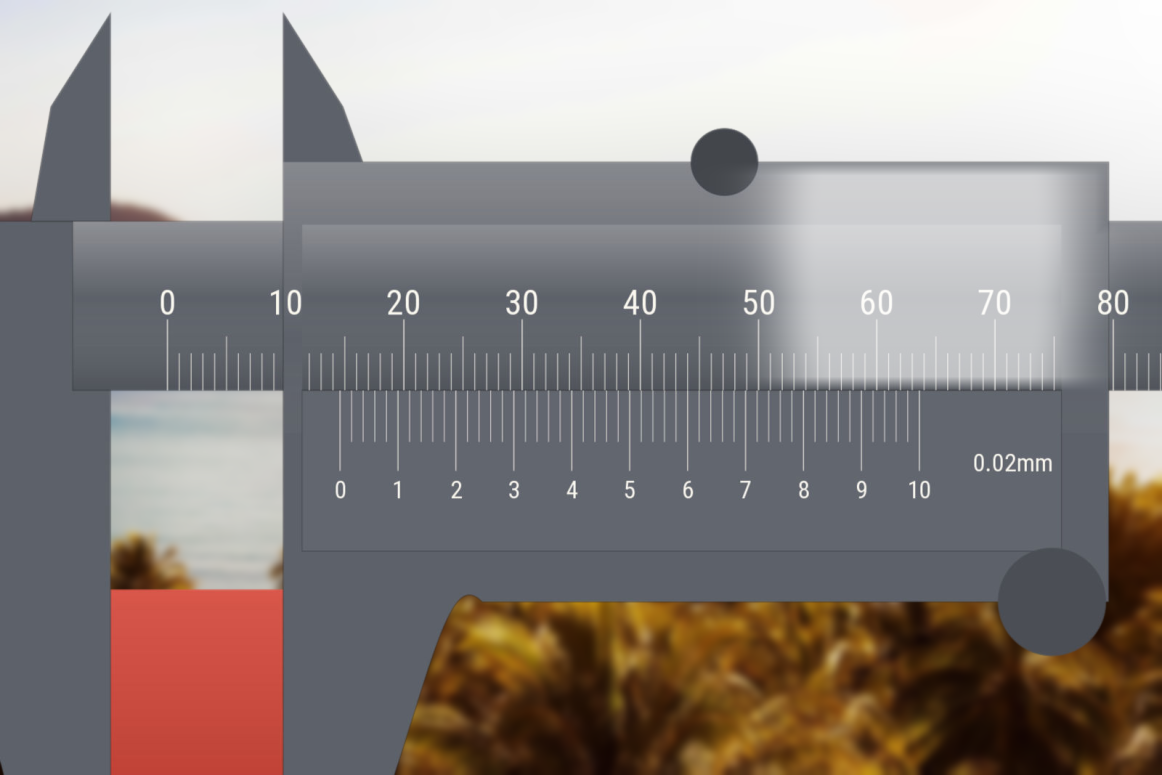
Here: 14.6 mm
